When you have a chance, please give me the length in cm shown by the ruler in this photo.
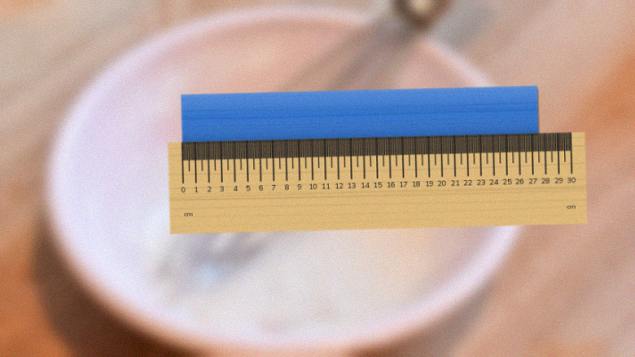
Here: 27.5 cm
